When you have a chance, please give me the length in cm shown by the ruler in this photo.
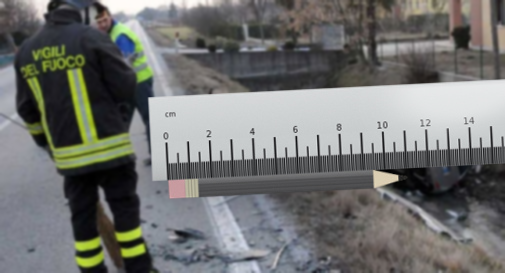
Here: 11 cm
